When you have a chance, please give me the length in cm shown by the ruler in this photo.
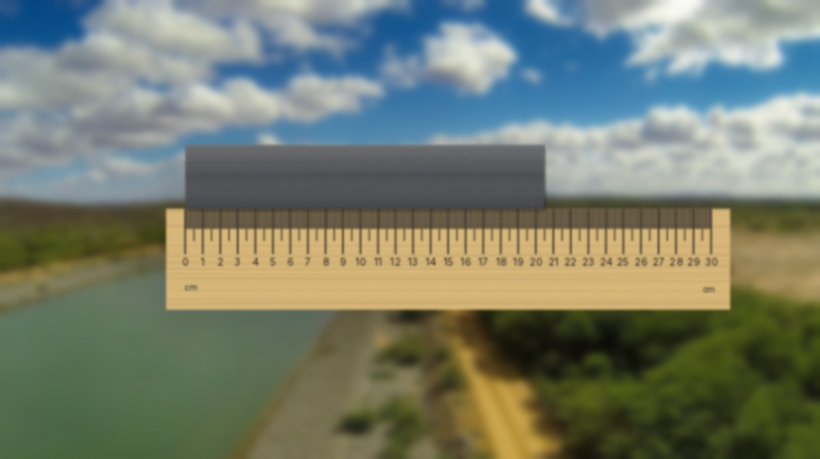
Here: 20.5 cm
